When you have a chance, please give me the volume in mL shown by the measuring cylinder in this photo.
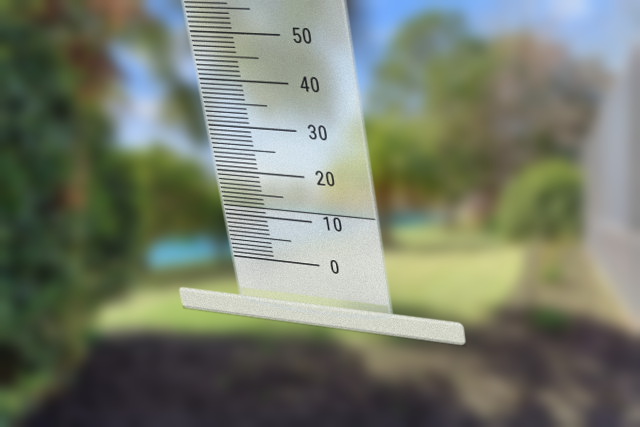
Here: 12 mL
